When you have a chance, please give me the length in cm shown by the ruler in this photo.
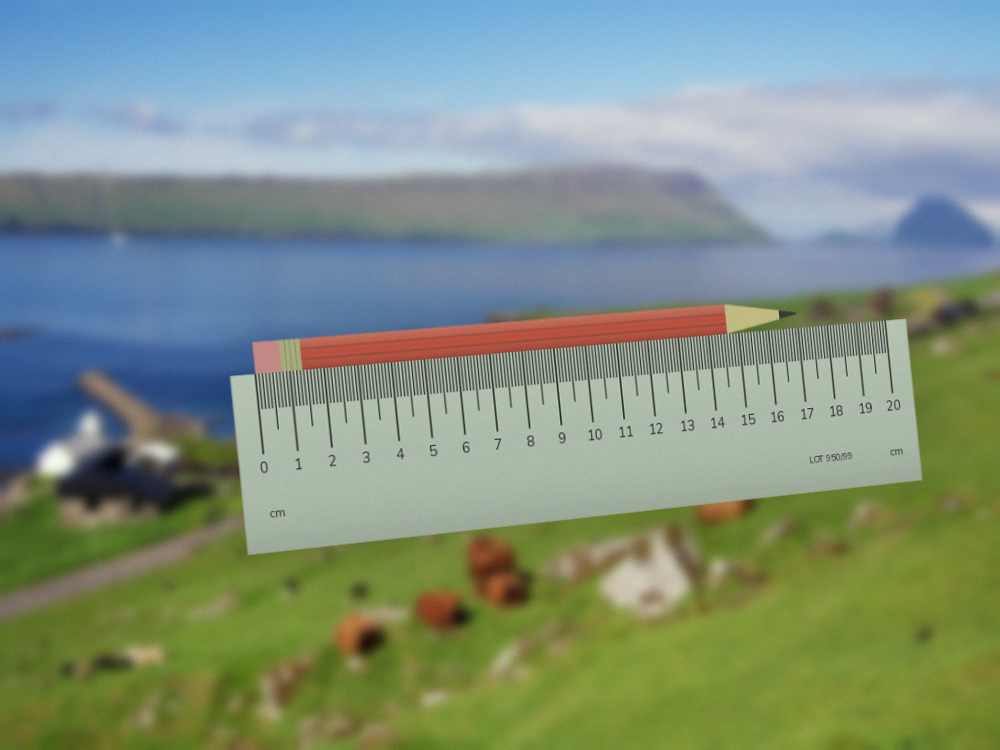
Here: 17 cm
